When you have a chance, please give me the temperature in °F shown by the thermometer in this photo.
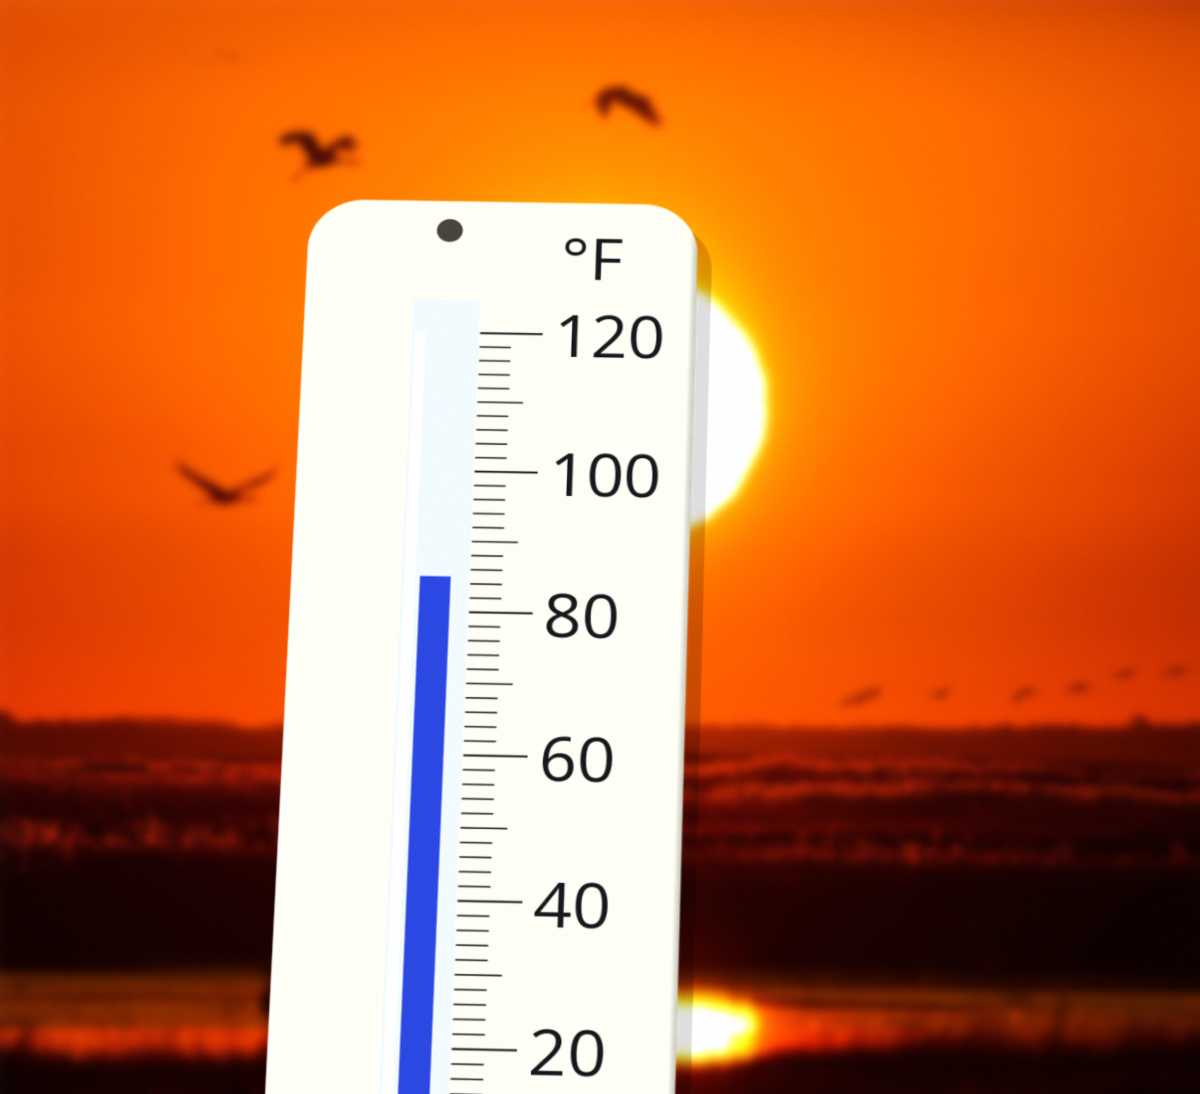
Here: 85 °F
